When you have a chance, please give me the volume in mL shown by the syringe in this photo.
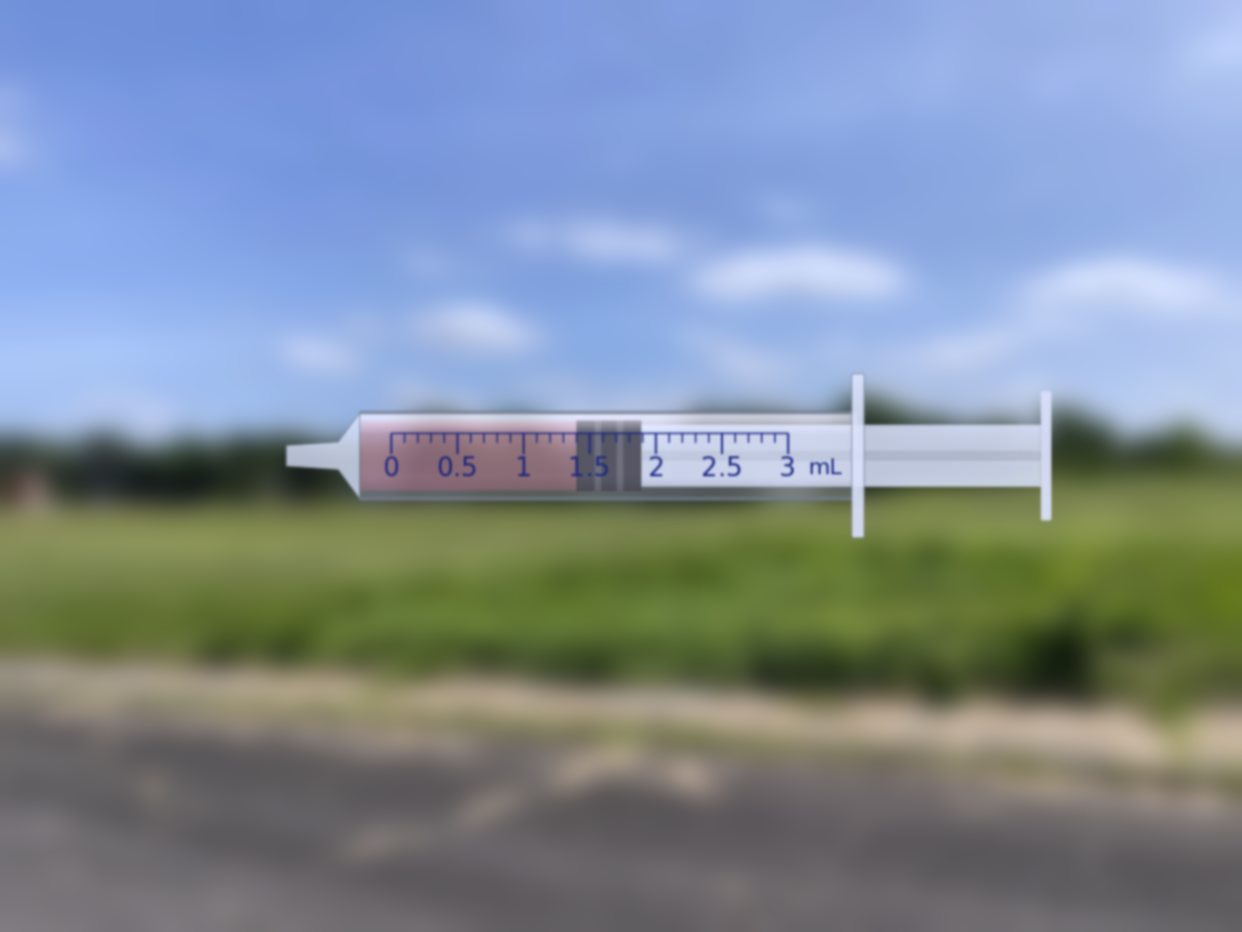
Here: 1.4 mL
